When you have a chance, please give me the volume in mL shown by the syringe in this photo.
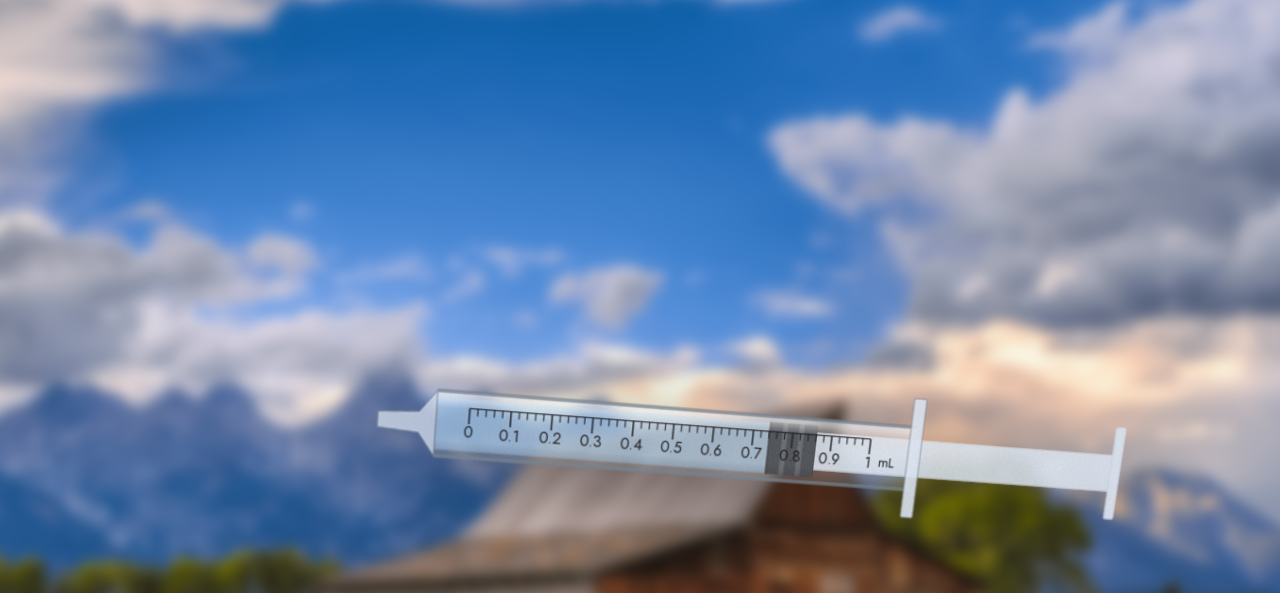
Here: 0.74 mL
